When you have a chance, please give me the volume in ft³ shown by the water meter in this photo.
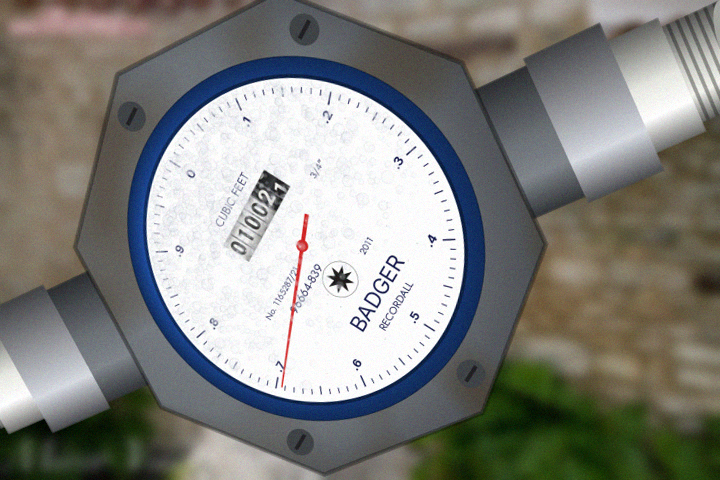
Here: 10020.69 ft³
